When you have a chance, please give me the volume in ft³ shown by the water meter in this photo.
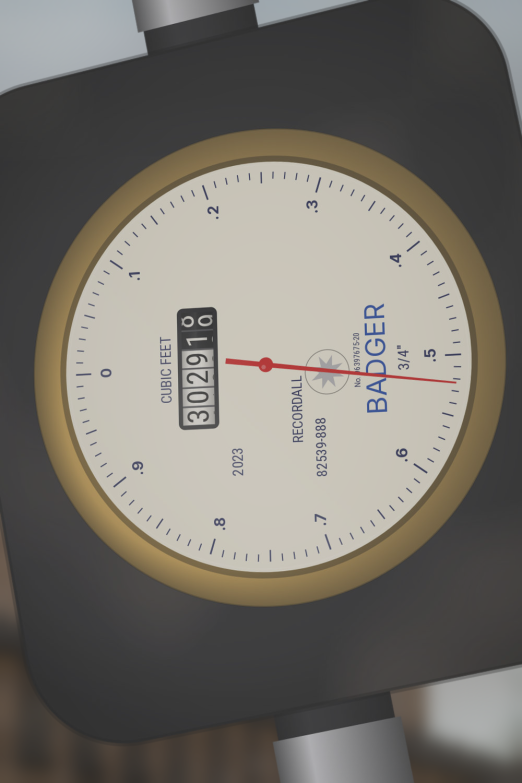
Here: 302918.52 ft³
